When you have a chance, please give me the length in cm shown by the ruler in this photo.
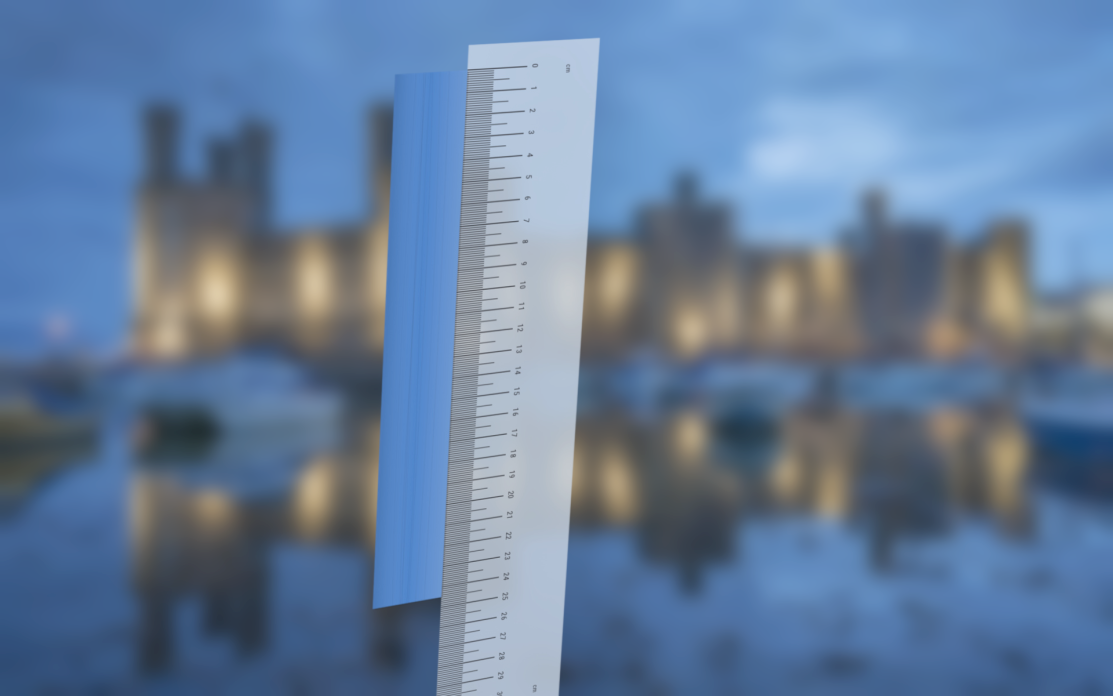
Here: 24.5 cm
